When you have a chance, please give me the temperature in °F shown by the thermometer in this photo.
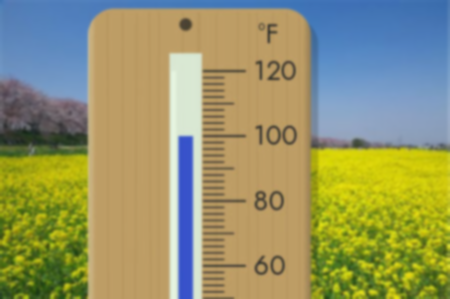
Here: 100 °F
